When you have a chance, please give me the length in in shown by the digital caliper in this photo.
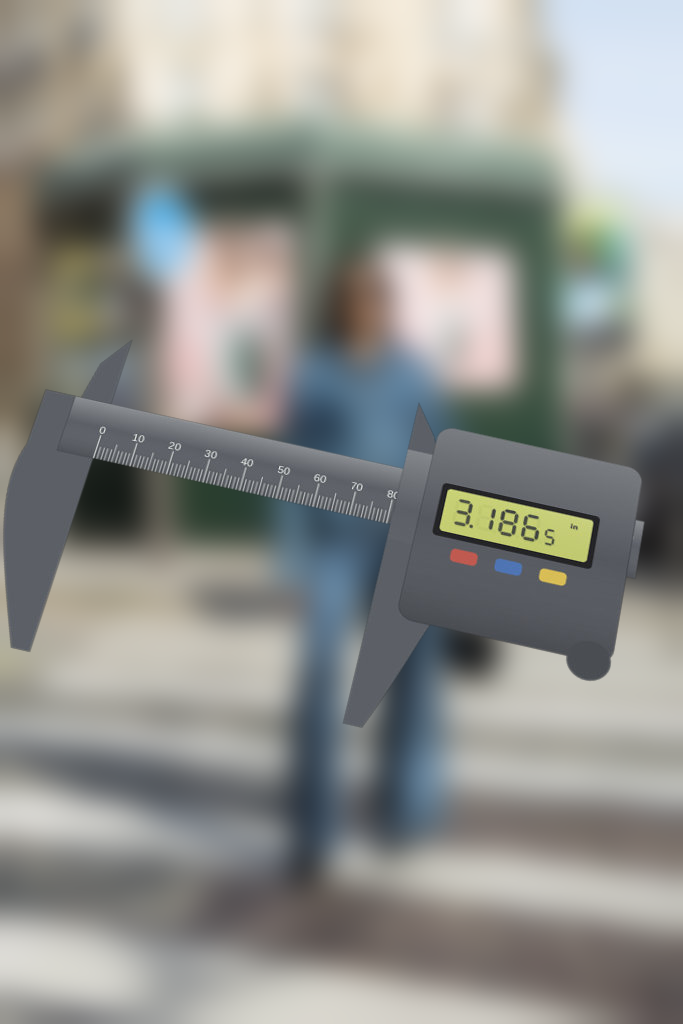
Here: 3.1865 in
